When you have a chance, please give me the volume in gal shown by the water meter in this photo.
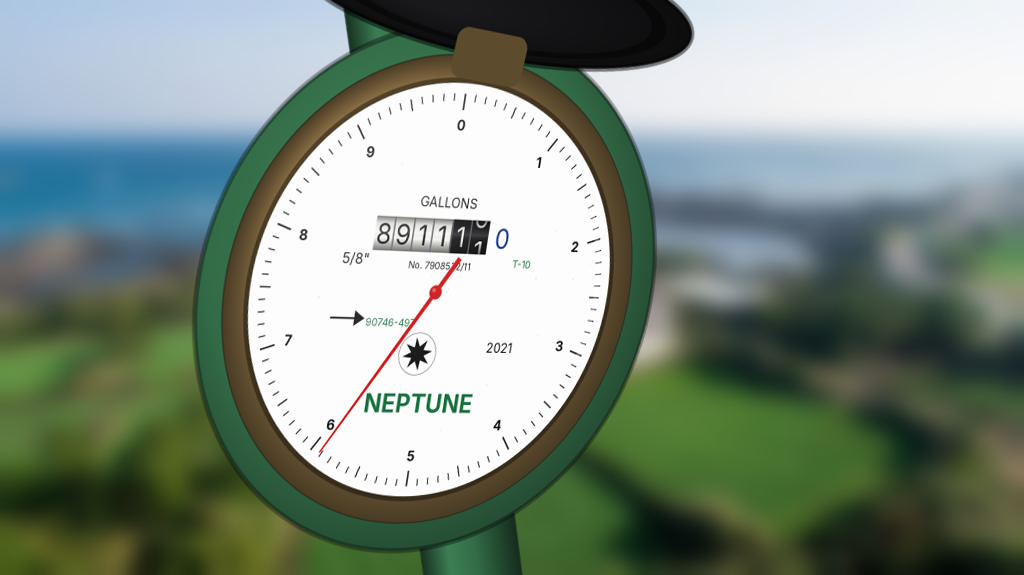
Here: 8911105.9 gal
